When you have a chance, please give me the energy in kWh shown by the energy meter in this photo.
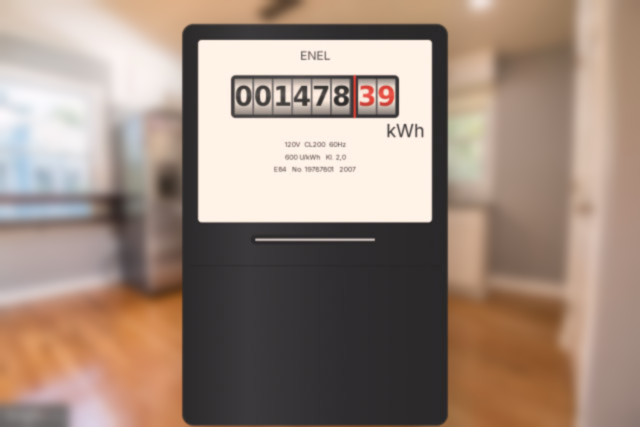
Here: 1478.39 kWh
